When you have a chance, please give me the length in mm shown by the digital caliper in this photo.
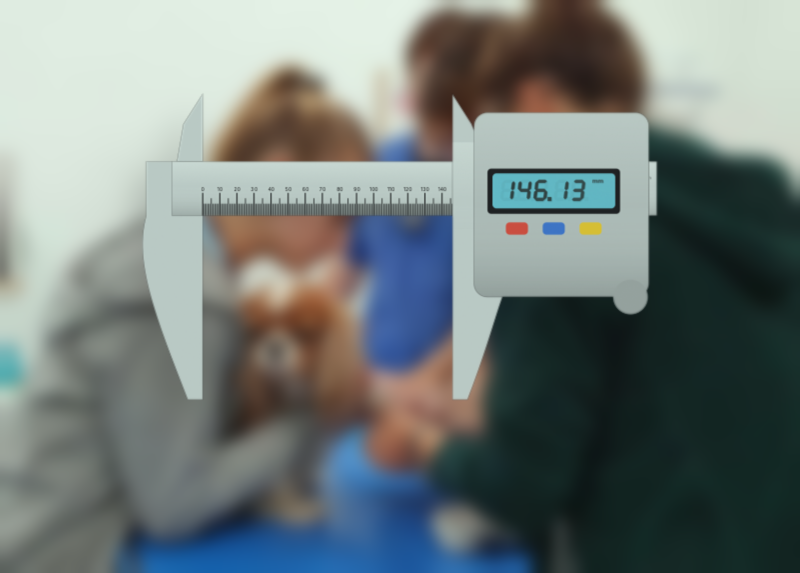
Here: 146.13 mm
